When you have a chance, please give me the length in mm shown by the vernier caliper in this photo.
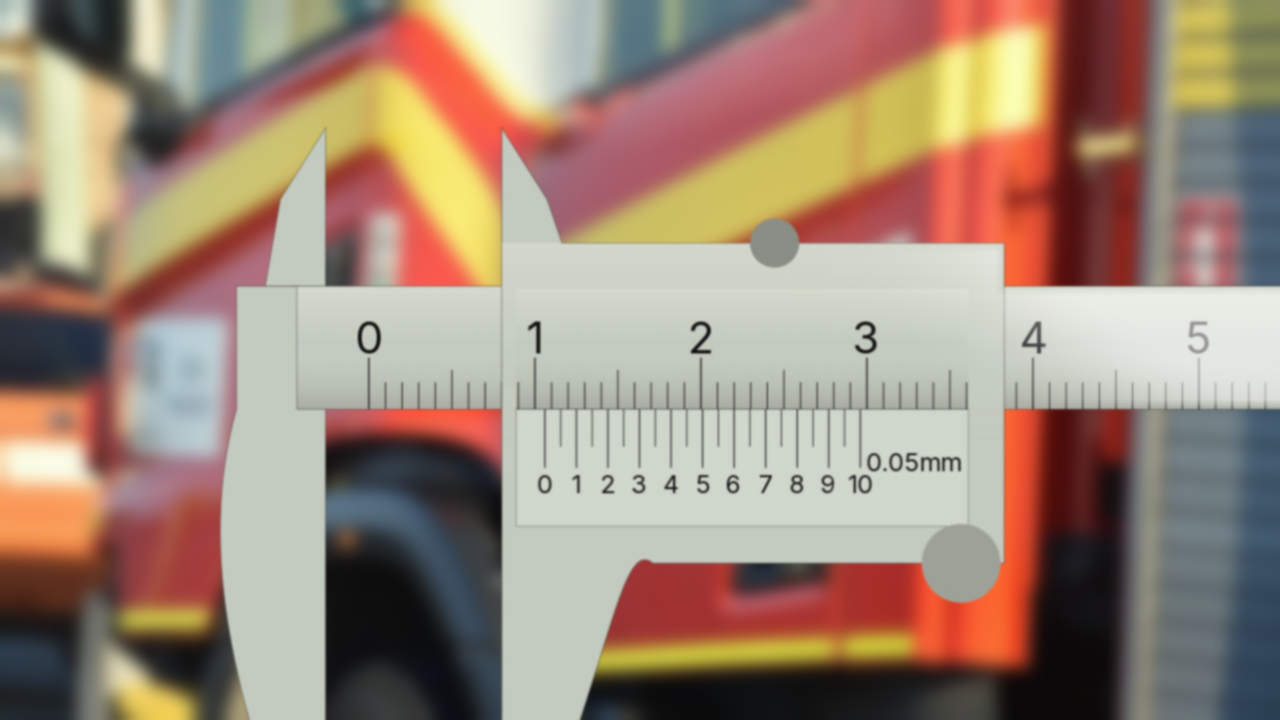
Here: 10.6 mm
